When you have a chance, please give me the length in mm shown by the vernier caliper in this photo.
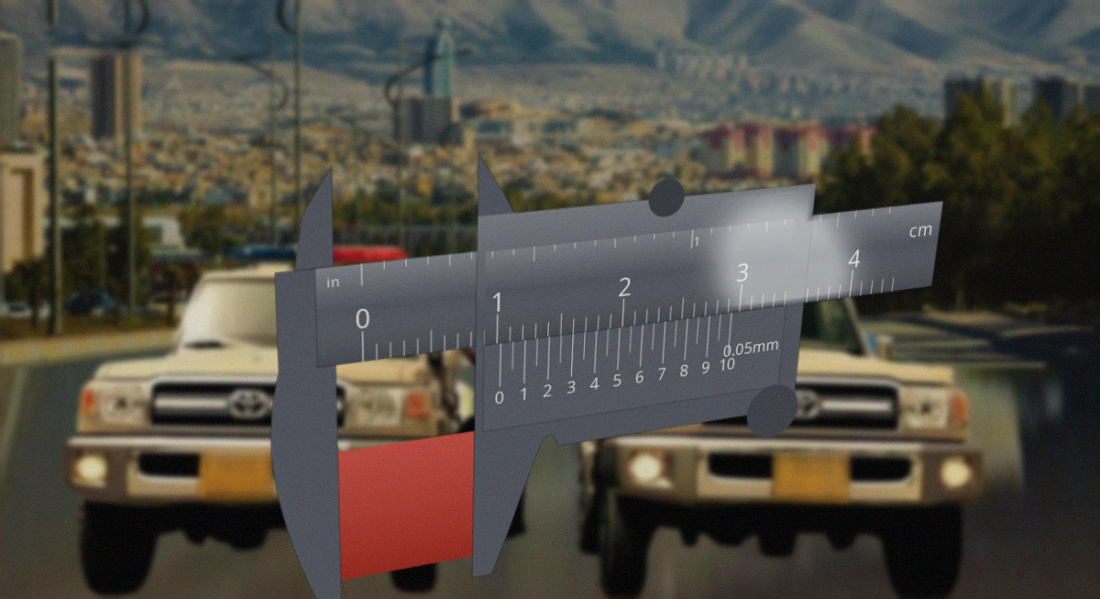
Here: 10.3 mm
